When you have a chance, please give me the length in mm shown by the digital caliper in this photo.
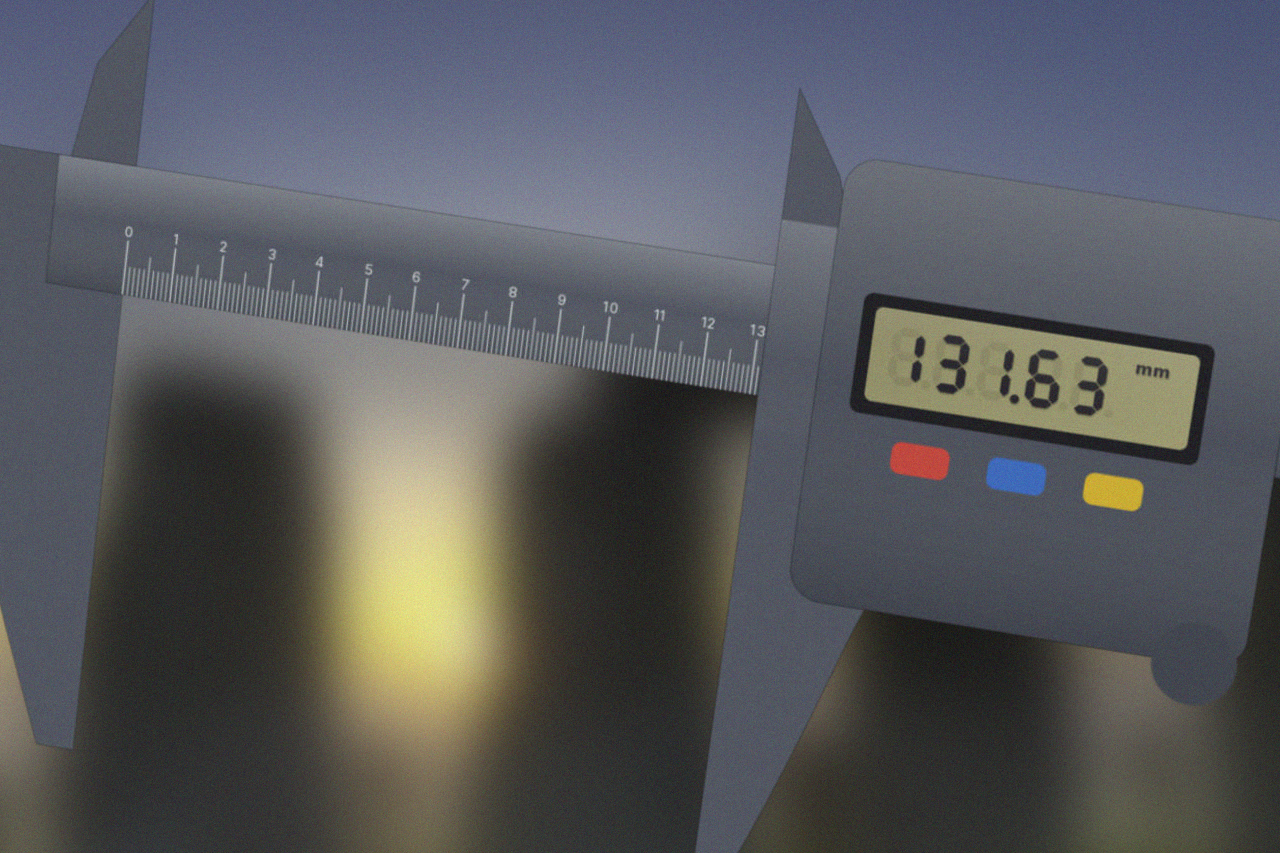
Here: 131.63 mm
